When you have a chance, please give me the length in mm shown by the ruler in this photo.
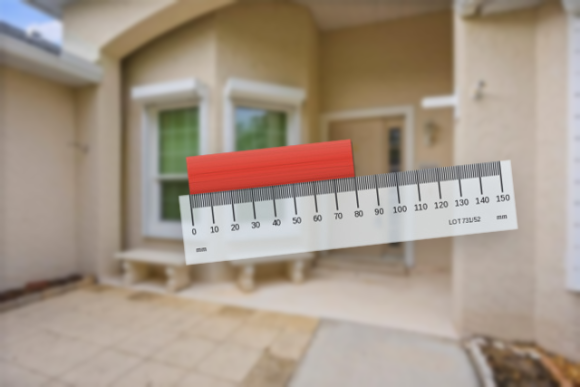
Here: 80 mm
